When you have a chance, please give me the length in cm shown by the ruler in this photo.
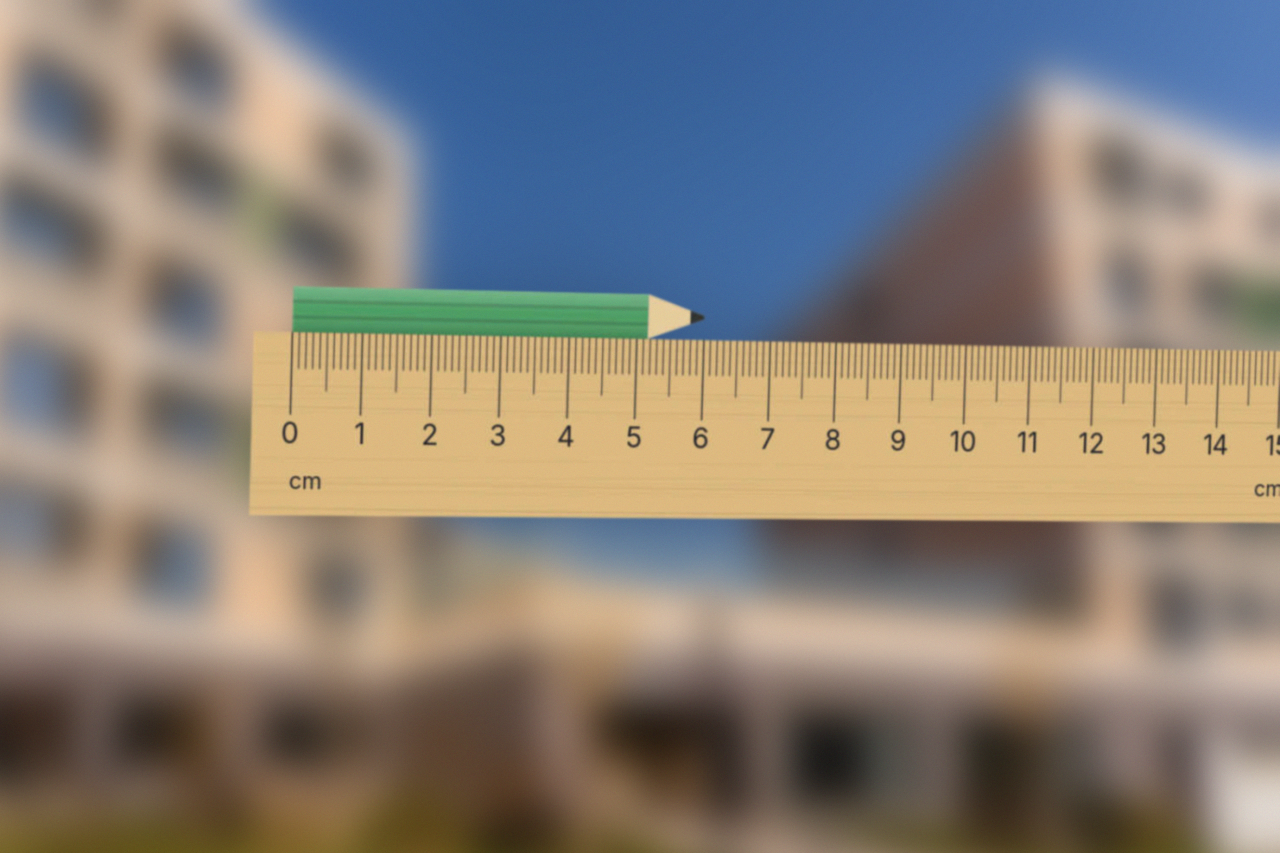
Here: 6 cm
